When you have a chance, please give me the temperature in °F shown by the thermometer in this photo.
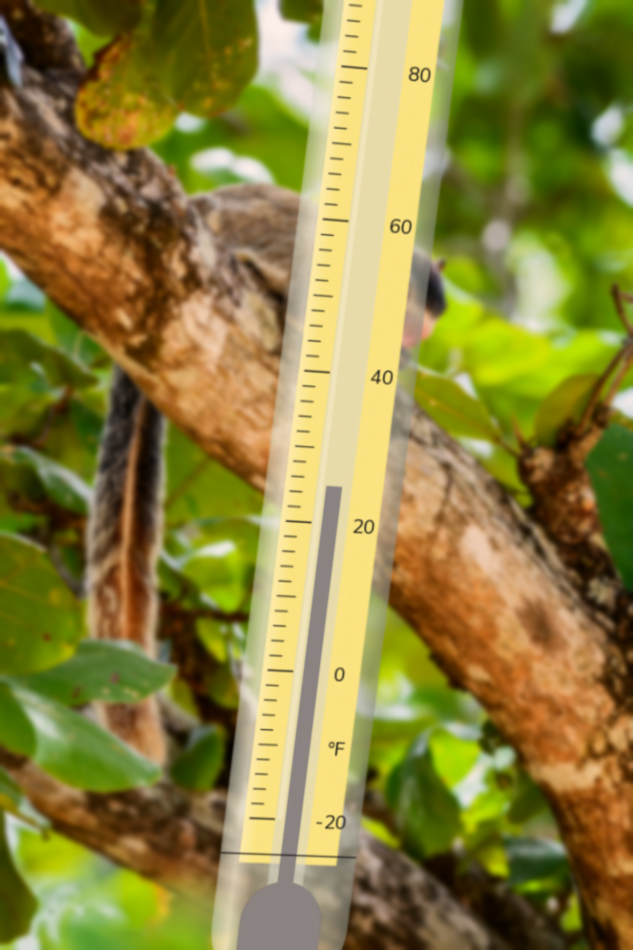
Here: 25 °F
